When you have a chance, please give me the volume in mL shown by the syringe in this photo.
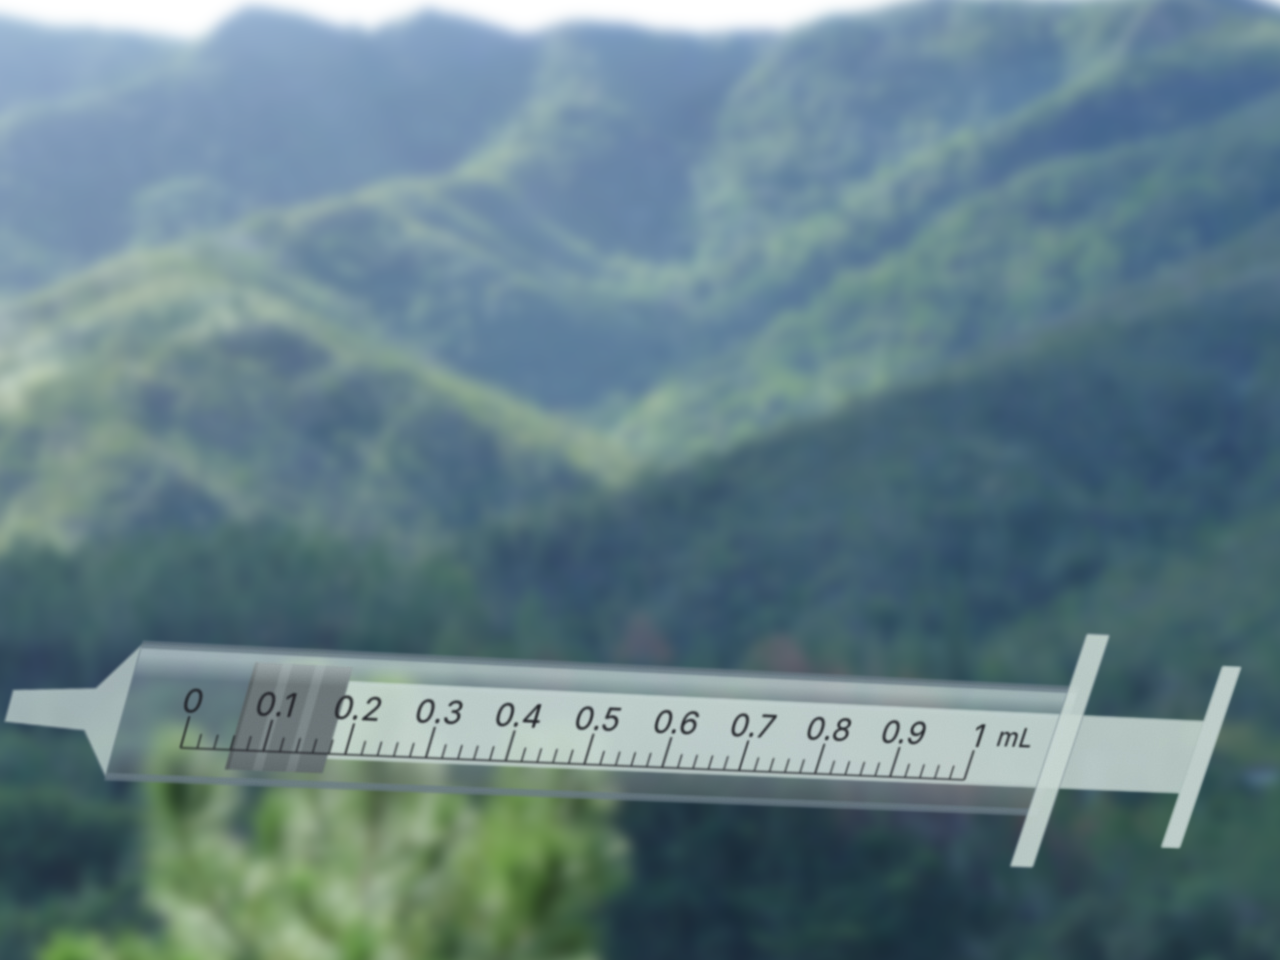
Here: 0.06 mL
